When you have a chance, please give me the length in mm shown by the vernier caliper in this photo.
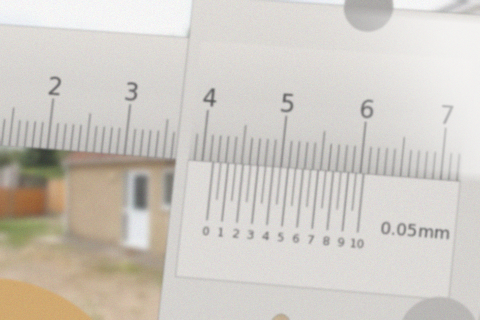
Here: 41.4 mm
